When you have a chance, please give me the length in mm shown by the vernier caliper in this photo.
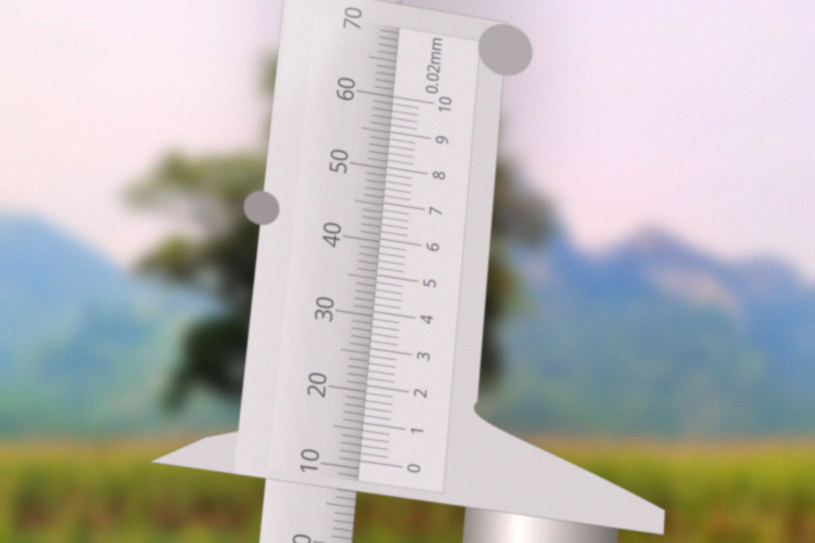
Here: 11.0 mm
